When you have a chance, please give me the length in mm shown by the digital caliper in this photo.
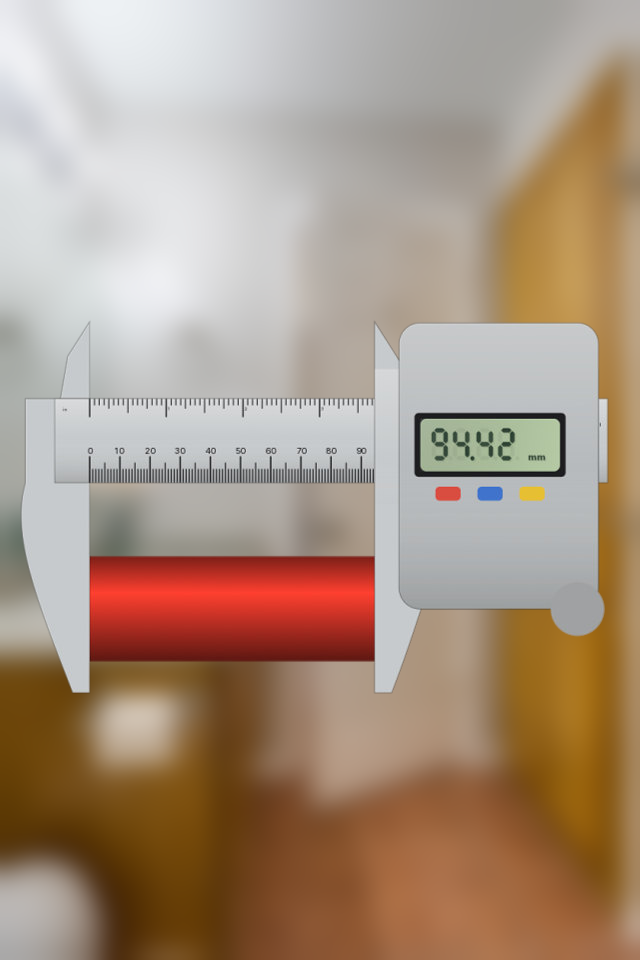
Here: 94.42 mm
